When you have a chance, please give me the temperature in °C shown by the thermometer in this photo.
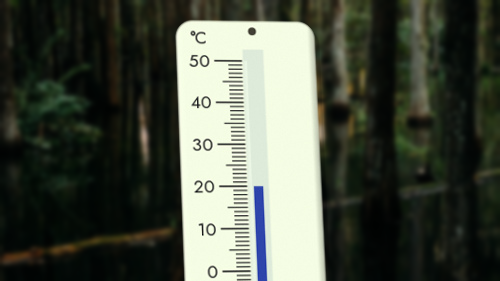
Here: 20 °C
